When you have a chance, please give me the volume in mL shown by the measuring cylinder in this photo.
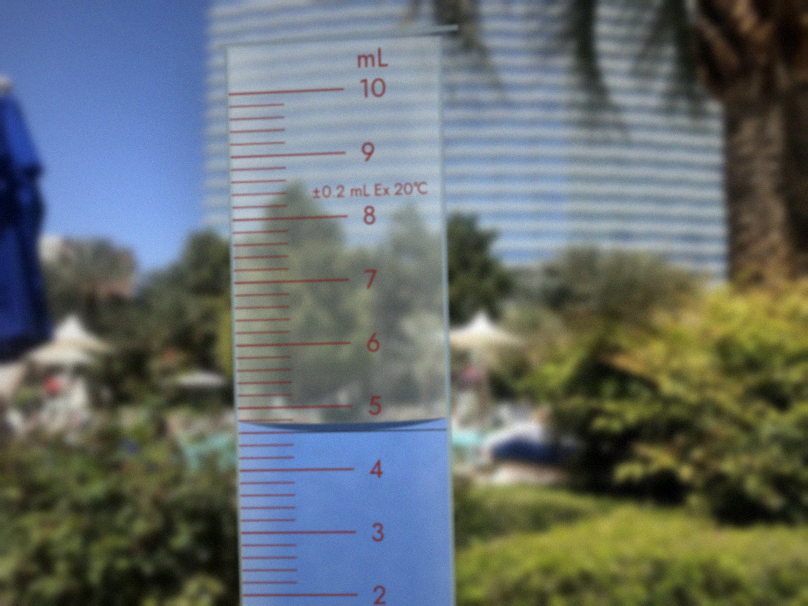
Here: 4.6 mL
